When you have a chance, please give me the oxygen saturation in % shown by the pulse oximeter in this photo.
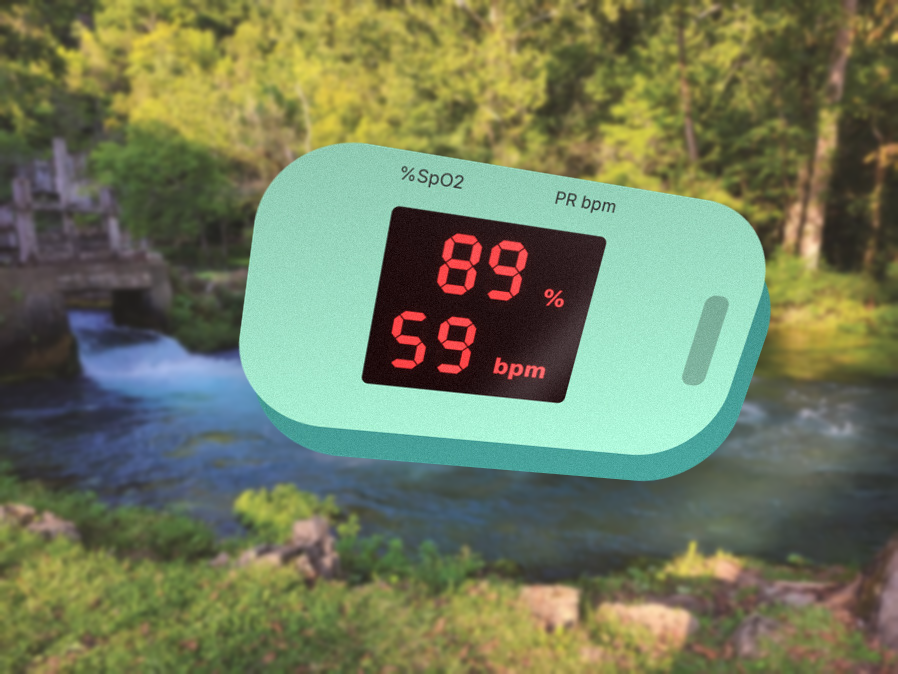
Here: 89 %
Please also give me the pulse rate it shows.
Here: 59 bpm
